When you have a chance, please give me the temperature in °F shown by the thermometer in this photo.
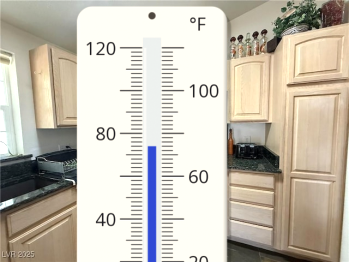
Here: 74 °F
